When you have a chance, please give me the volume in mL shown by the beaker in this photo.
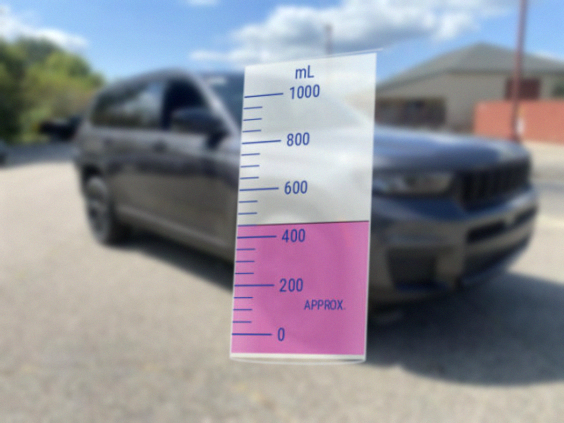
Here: 450 mL
